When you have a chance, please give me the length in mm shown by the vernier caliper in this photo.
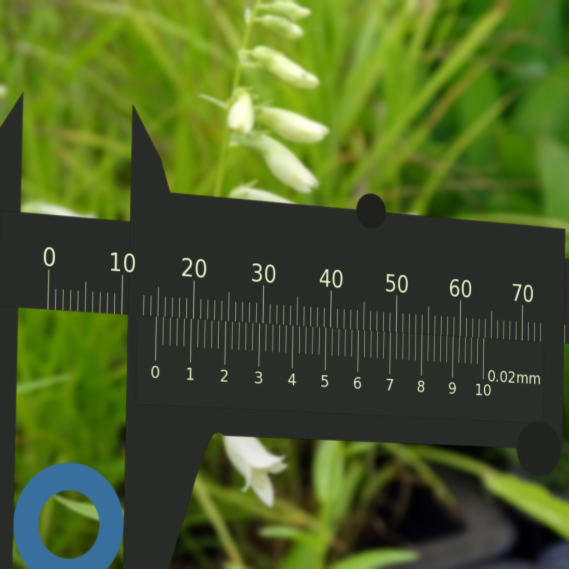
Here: 14.8 mm
